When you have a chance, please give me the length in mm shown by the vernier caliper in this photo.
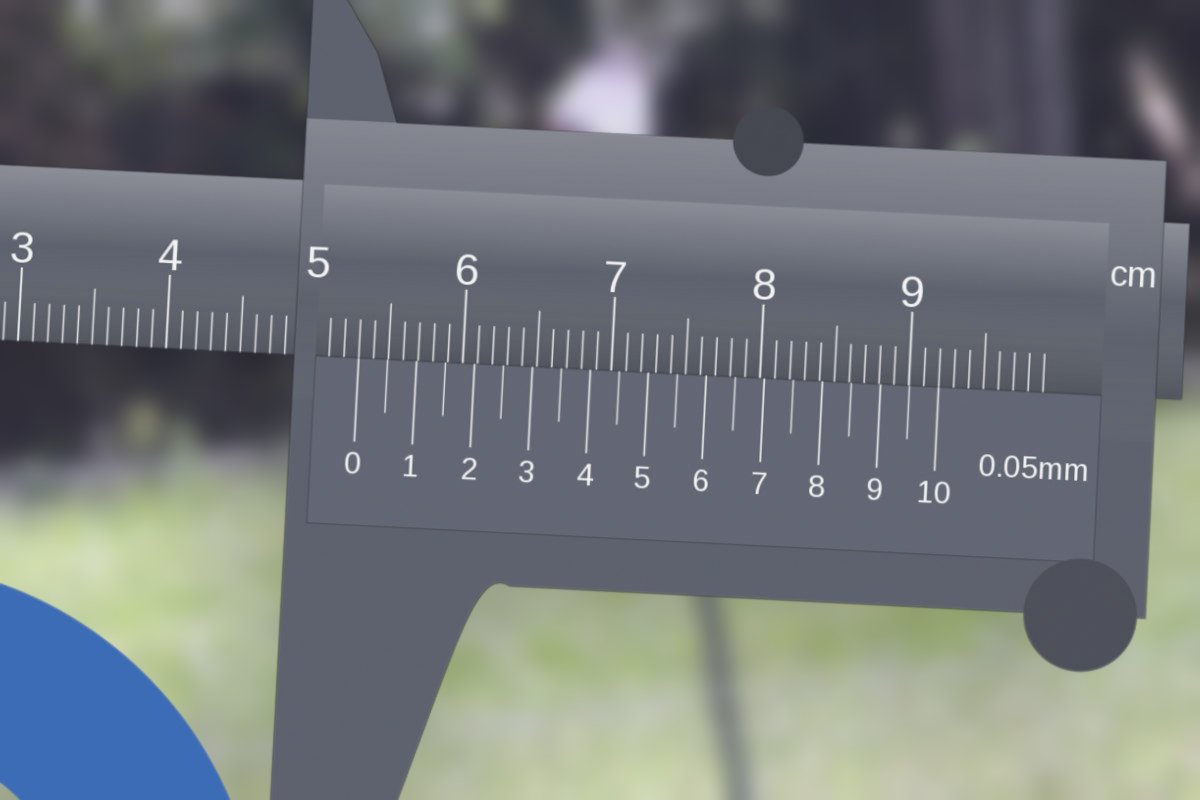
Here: 53.0 mm
